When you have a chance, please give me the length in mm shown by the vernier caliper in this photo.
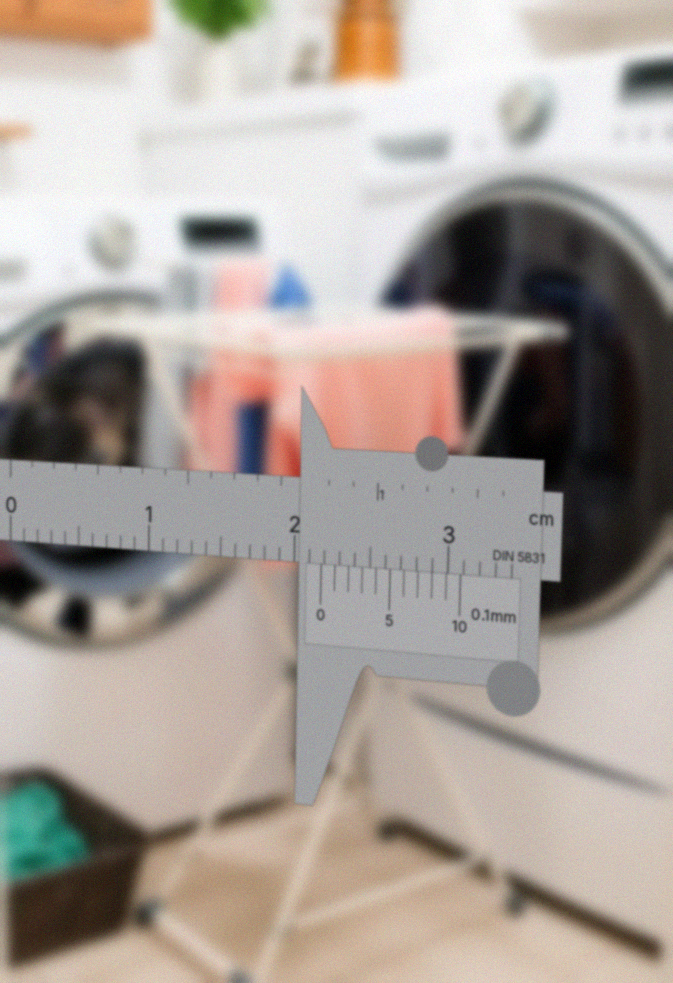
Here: 21.8 mm
